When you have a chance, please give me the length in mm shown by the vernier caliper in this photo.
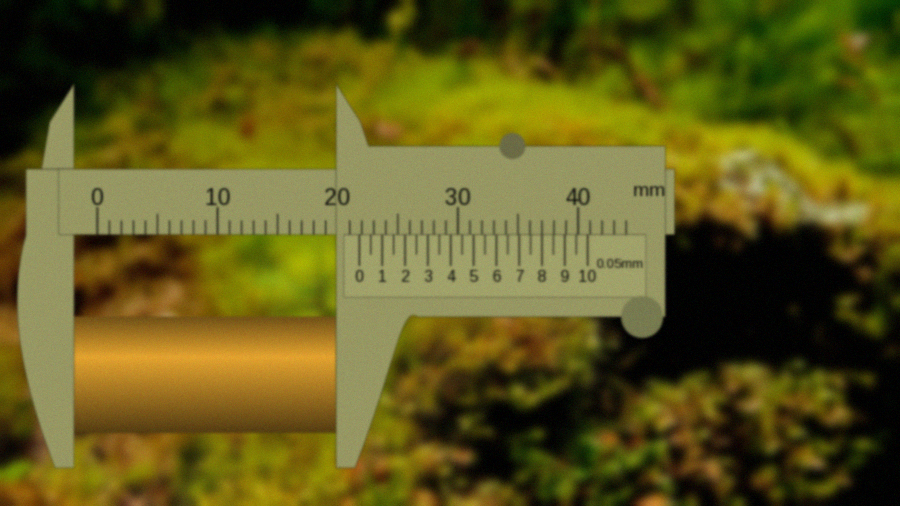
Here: 21.8 mm
